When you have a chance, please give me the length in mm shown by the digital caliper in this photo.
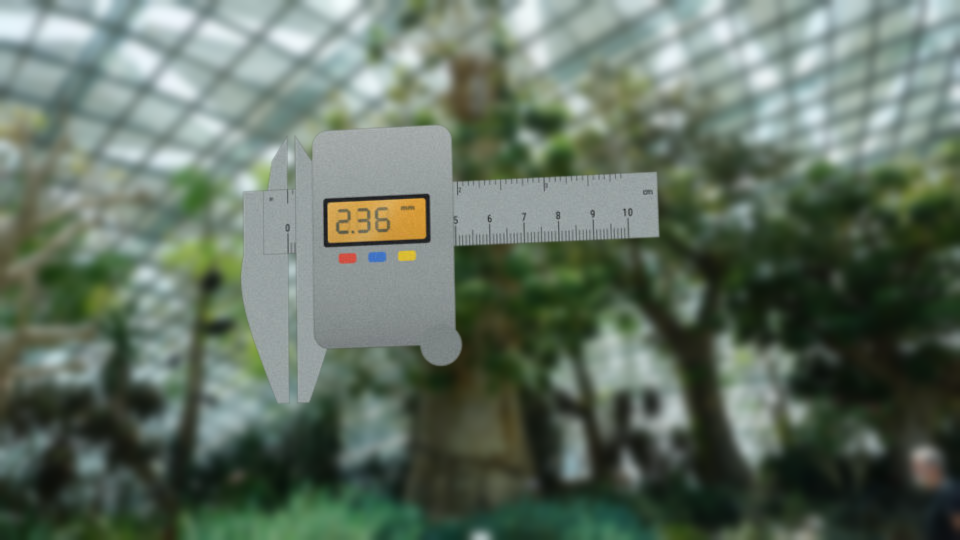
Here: 2.36 mm
